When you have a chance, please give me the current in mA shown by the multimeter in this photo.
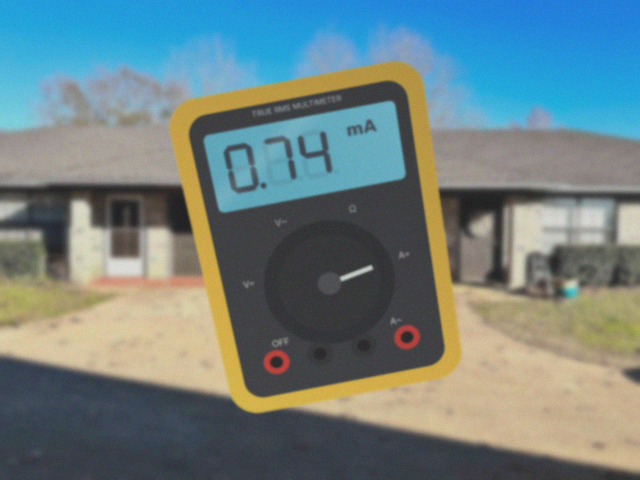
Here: 0.74 mA
